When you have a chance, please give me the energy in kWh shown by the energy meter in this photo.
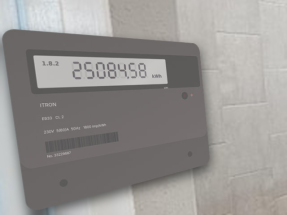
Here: 25084.58 kWh
